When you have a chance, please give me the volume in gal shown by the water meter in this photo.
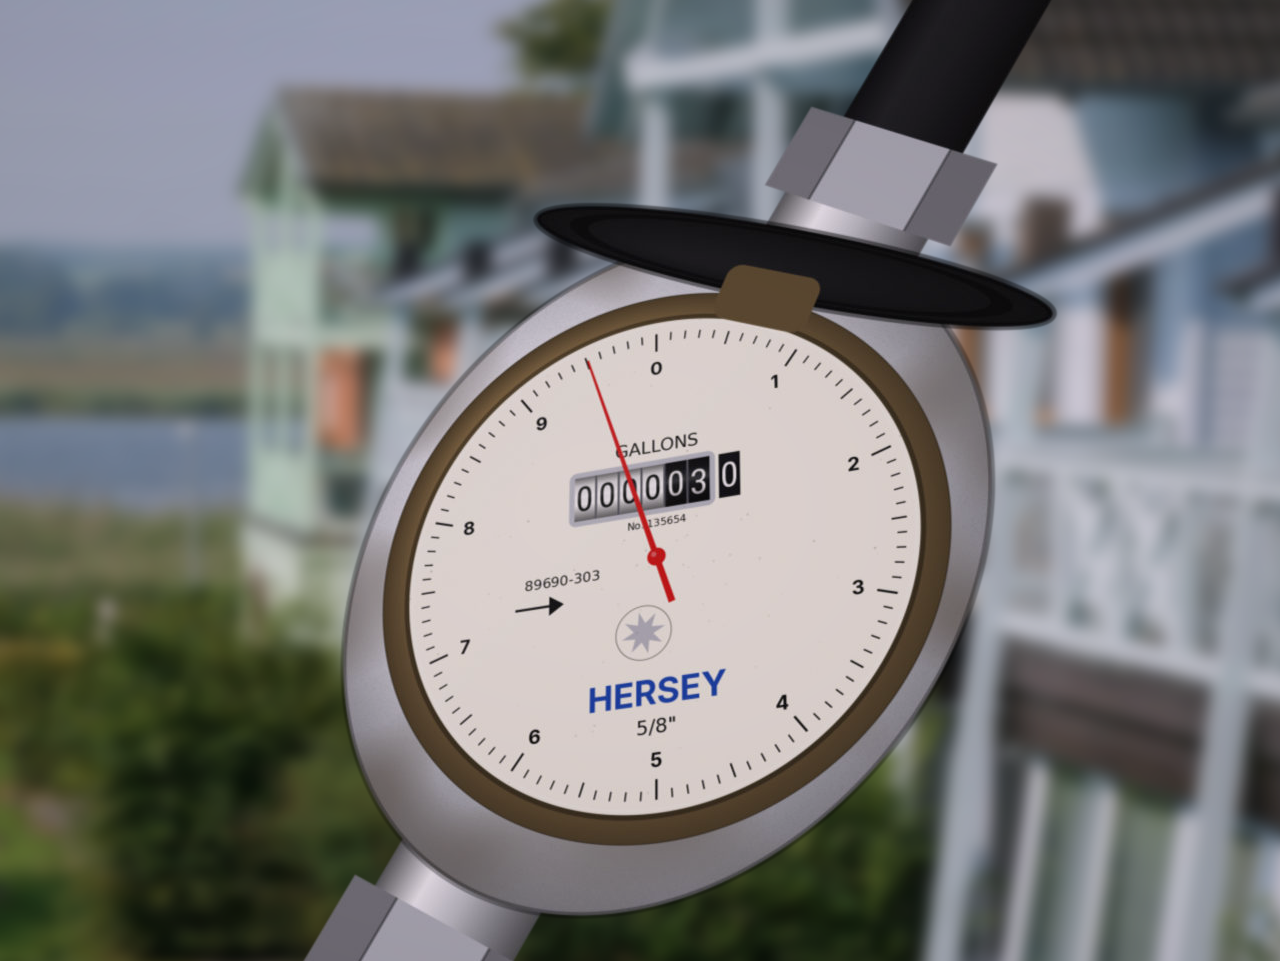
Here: 29.5 gal
